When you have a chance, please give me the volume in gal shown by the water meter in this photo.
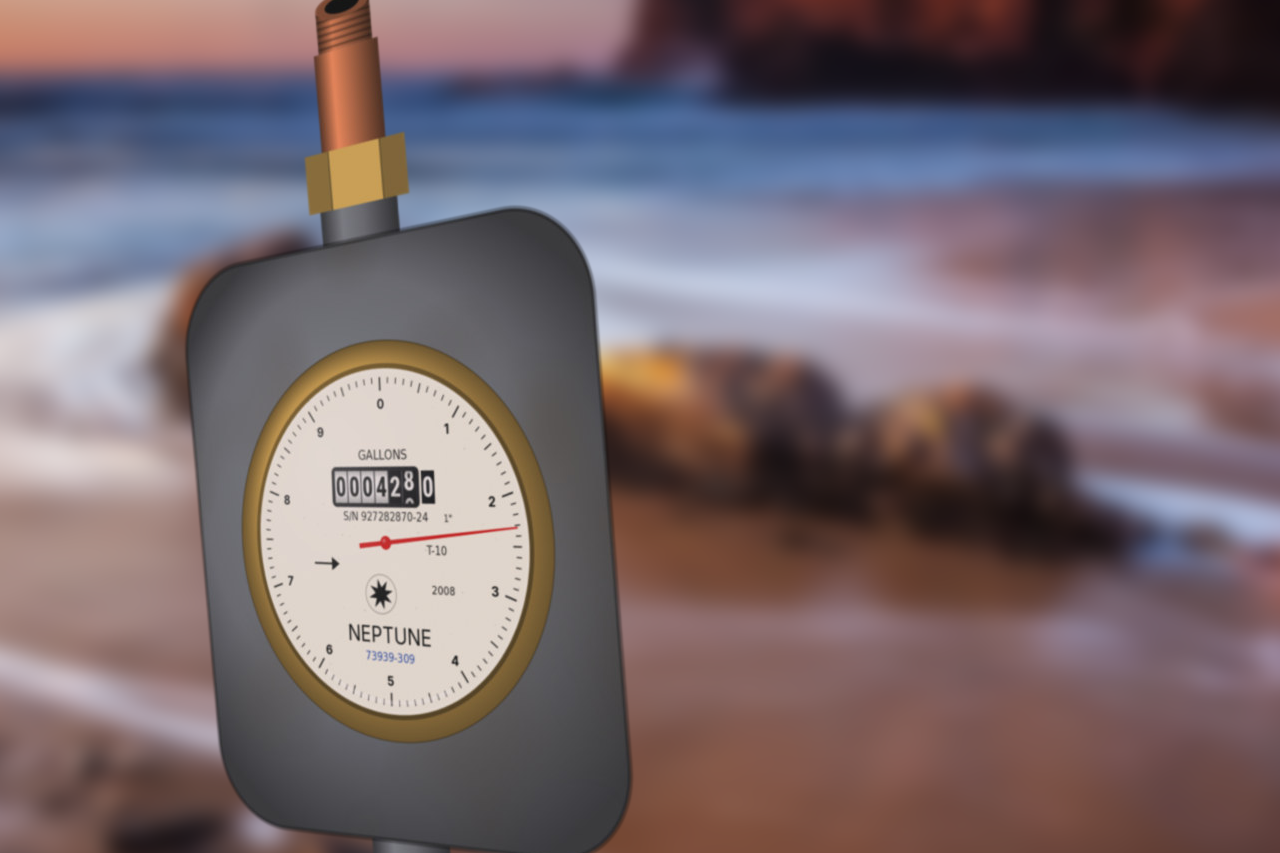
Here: 4282.3 gal
